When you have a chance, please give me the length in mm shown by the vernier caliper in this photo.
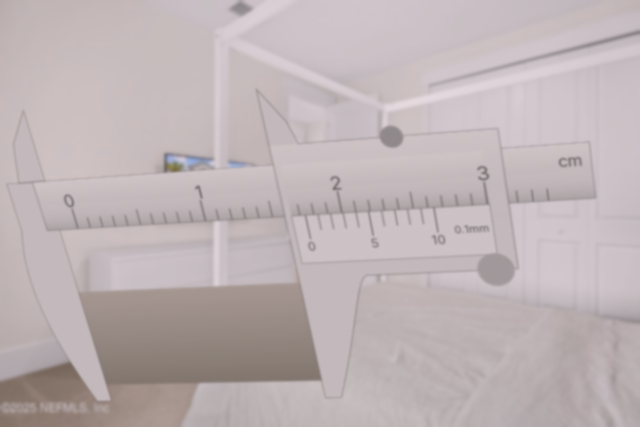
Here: 17.4 mm
